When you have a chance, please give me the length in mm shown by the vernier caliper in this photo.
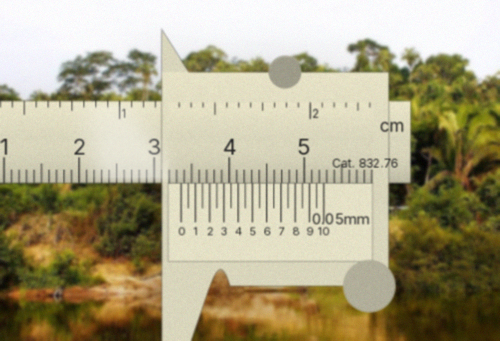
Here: 33.6 mm
